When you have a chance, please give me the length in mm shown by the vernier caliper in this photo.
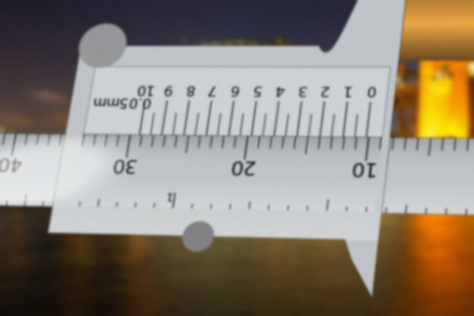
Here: 10.2 mm
